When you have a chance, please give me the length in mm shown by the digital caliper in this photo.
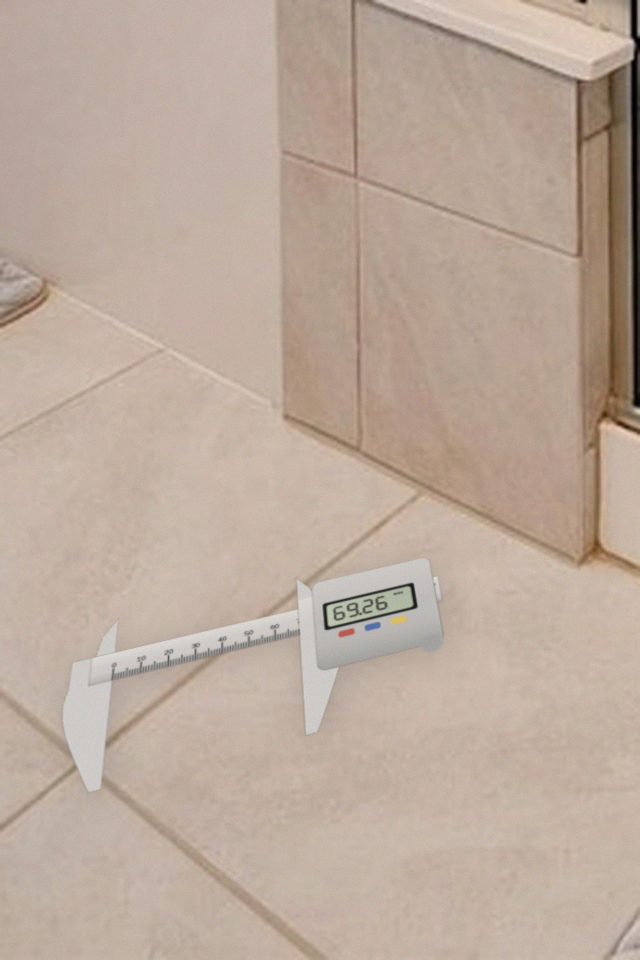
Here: 69.26 mm
